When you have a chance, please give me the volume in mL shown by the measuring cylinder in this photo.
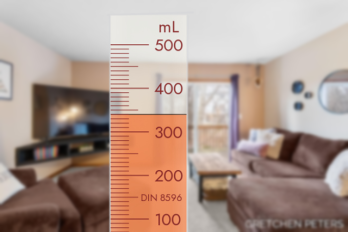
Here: 340 mL
